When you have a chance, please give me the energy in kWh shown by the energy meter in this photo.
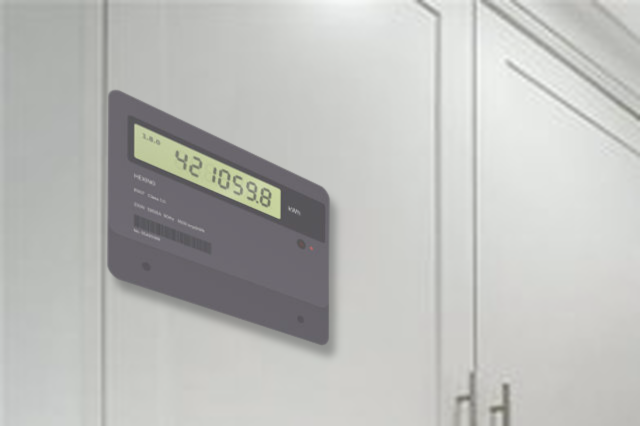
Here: 421059.8 kWh
